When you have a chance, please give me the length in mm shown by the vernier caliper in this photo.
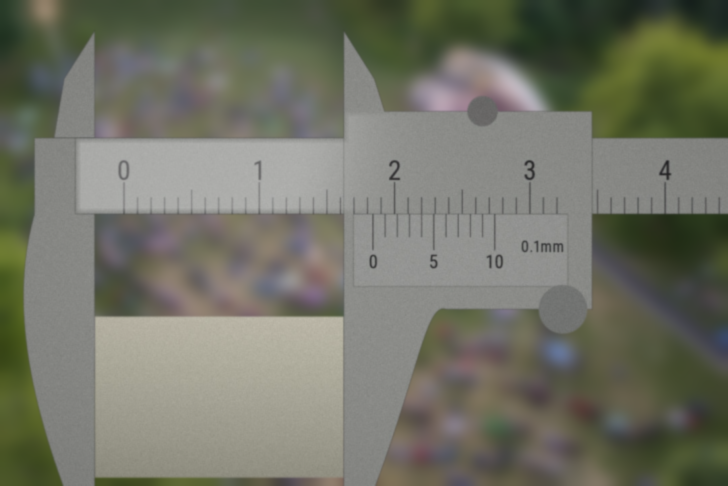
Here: 18.4 mm
